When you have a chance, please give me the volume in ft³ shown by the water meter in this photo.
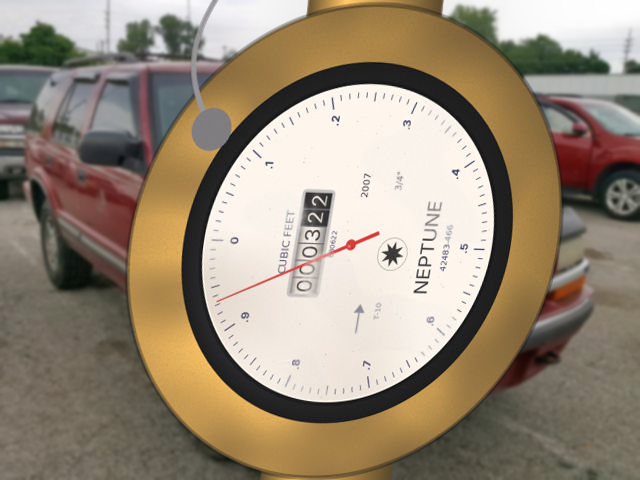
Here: 321.93 ft³
